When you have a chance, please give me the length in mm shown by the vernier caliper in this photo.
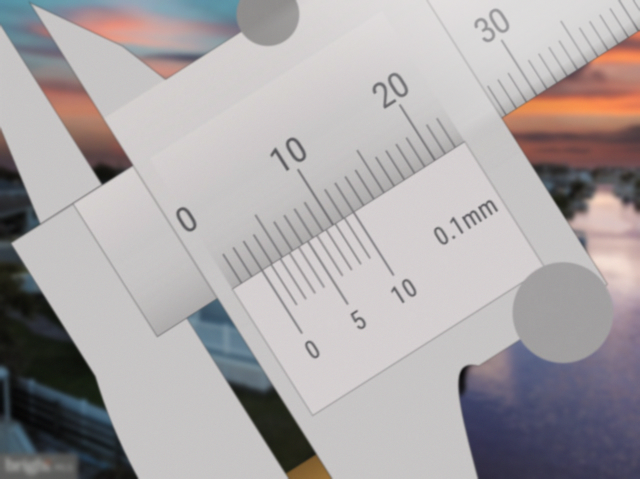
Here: 3.0 mm
